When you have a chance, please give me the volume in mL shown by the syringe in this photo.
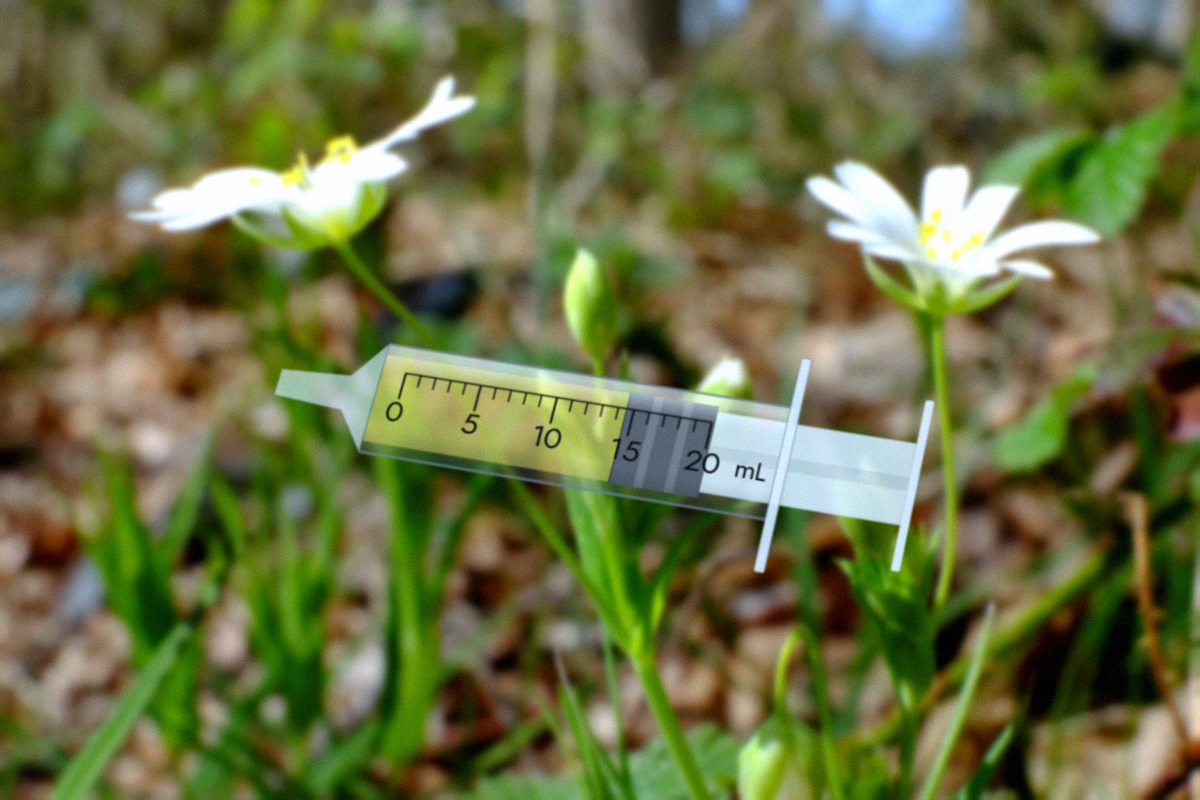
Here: 14.5 mL
